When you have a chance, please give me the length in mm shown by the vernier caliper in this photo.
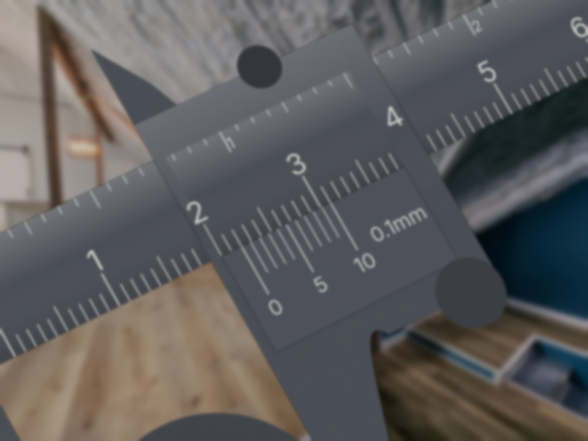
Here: 22.0 mm
